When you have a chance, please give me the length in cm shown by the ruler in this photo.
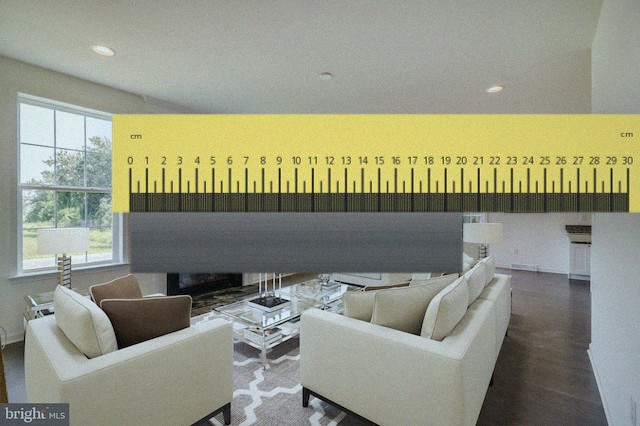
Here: 20 cm
